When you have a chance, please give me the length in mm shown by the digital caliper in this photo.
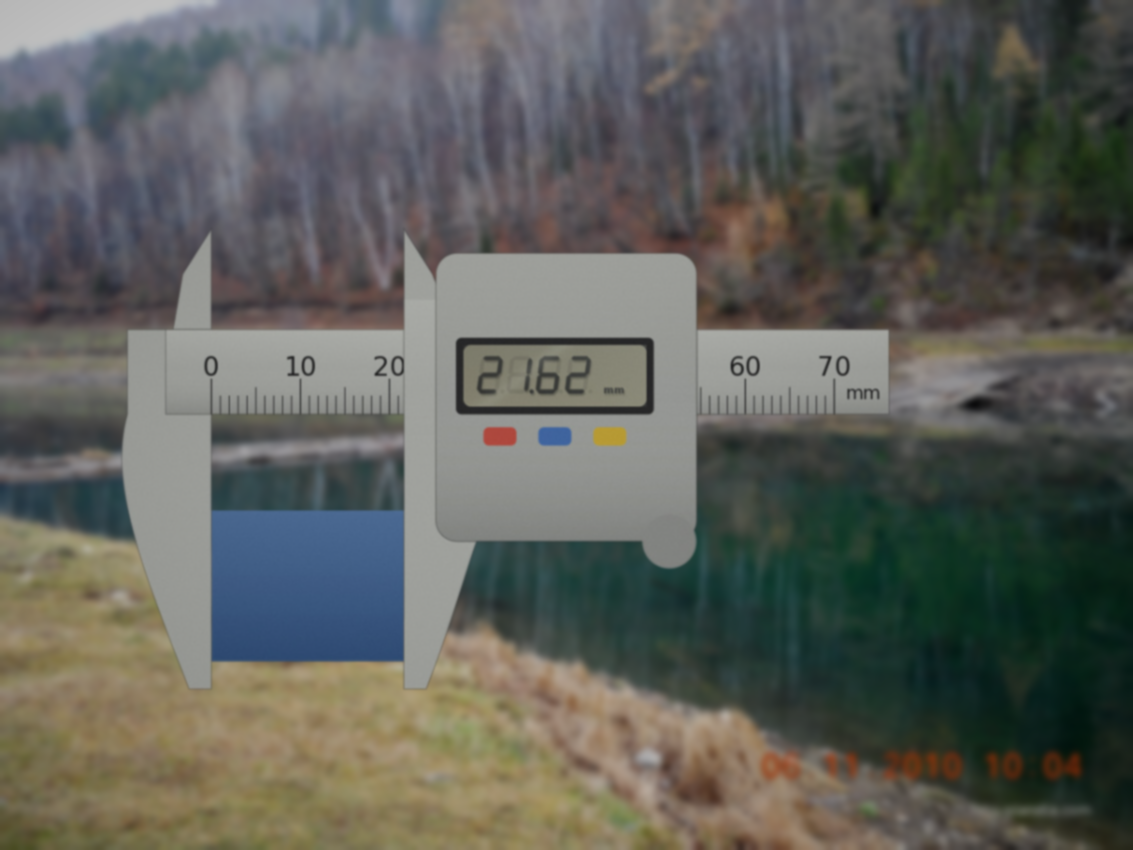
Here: 21.62 mm
